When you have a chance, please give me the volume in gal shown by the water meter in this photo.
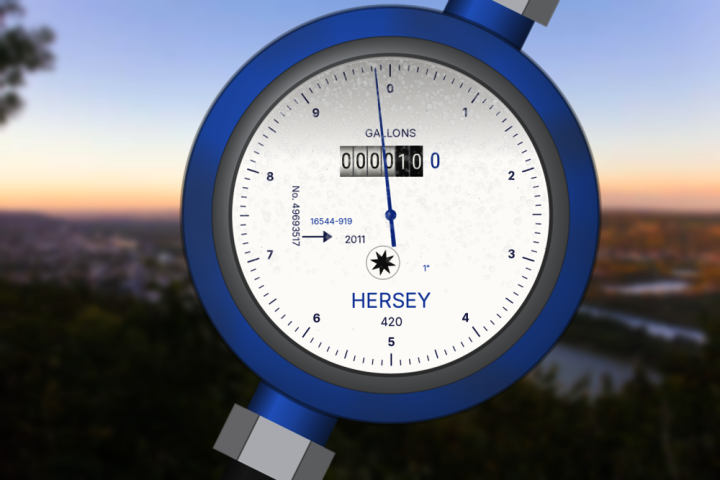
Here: 99.8 gal
